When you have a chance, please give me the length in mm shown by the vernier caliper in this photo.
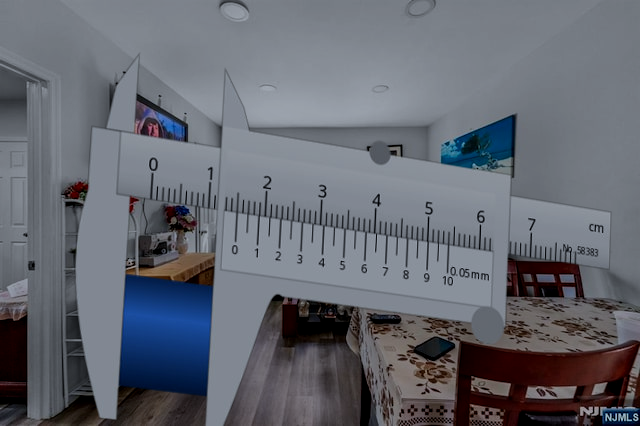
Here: 15.0 mm
